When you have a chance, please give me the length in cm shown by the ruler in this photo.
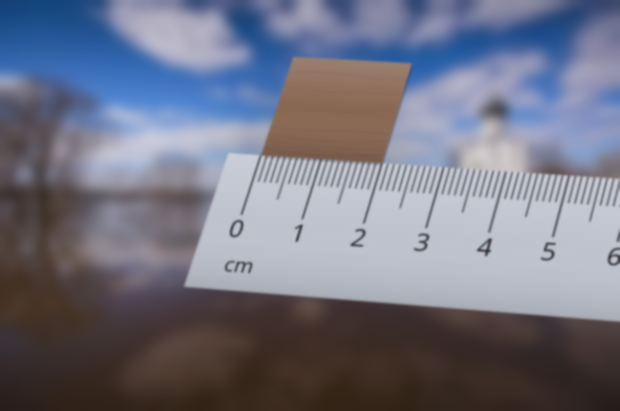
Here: 2 cm
